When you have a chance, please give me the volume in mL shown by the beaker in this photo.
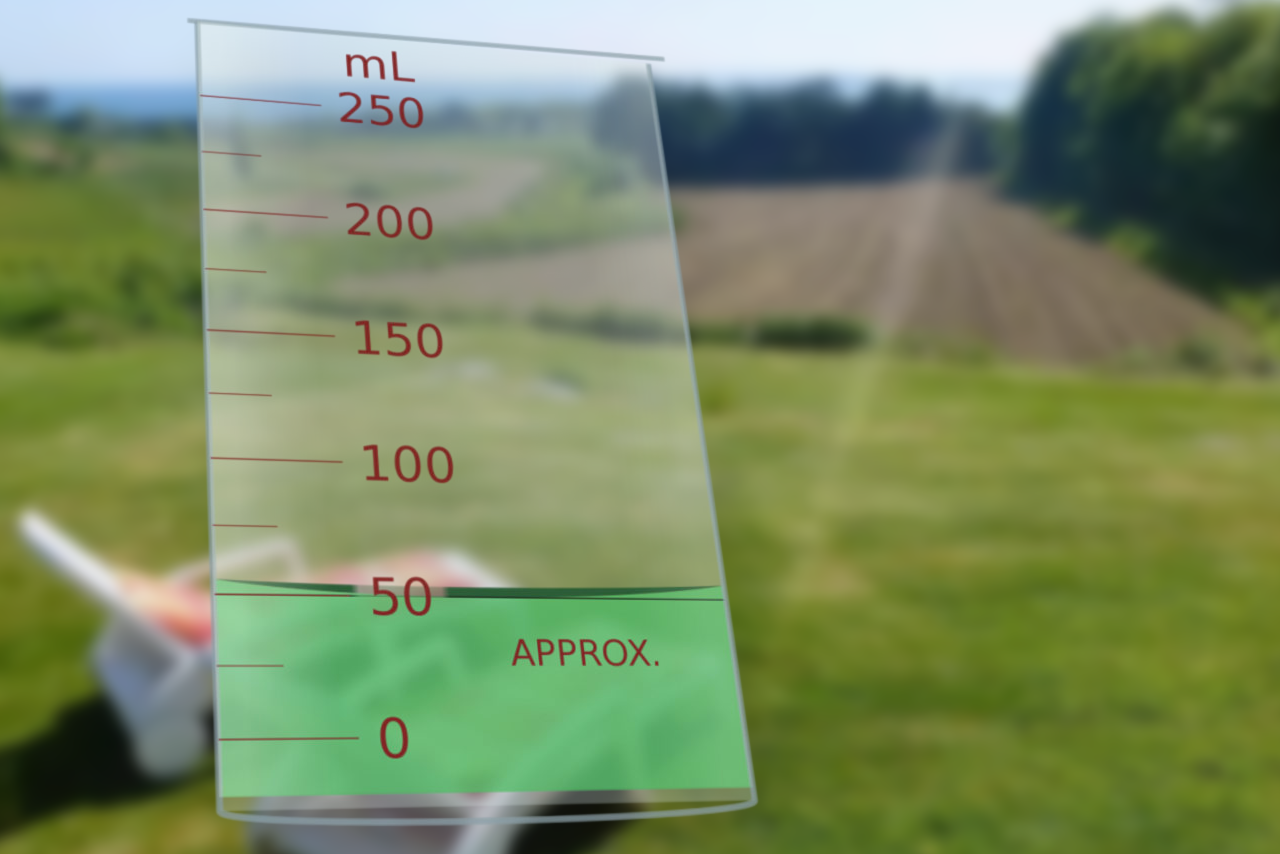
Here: 50 mL
